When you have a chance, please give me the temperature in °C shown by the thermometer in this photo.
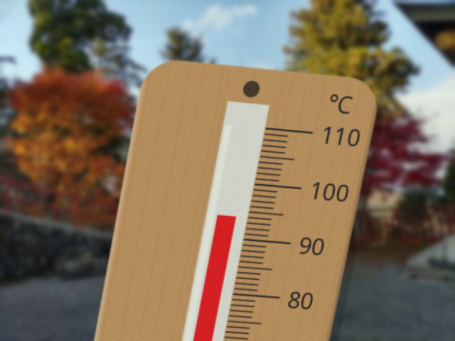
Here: 94 °C
